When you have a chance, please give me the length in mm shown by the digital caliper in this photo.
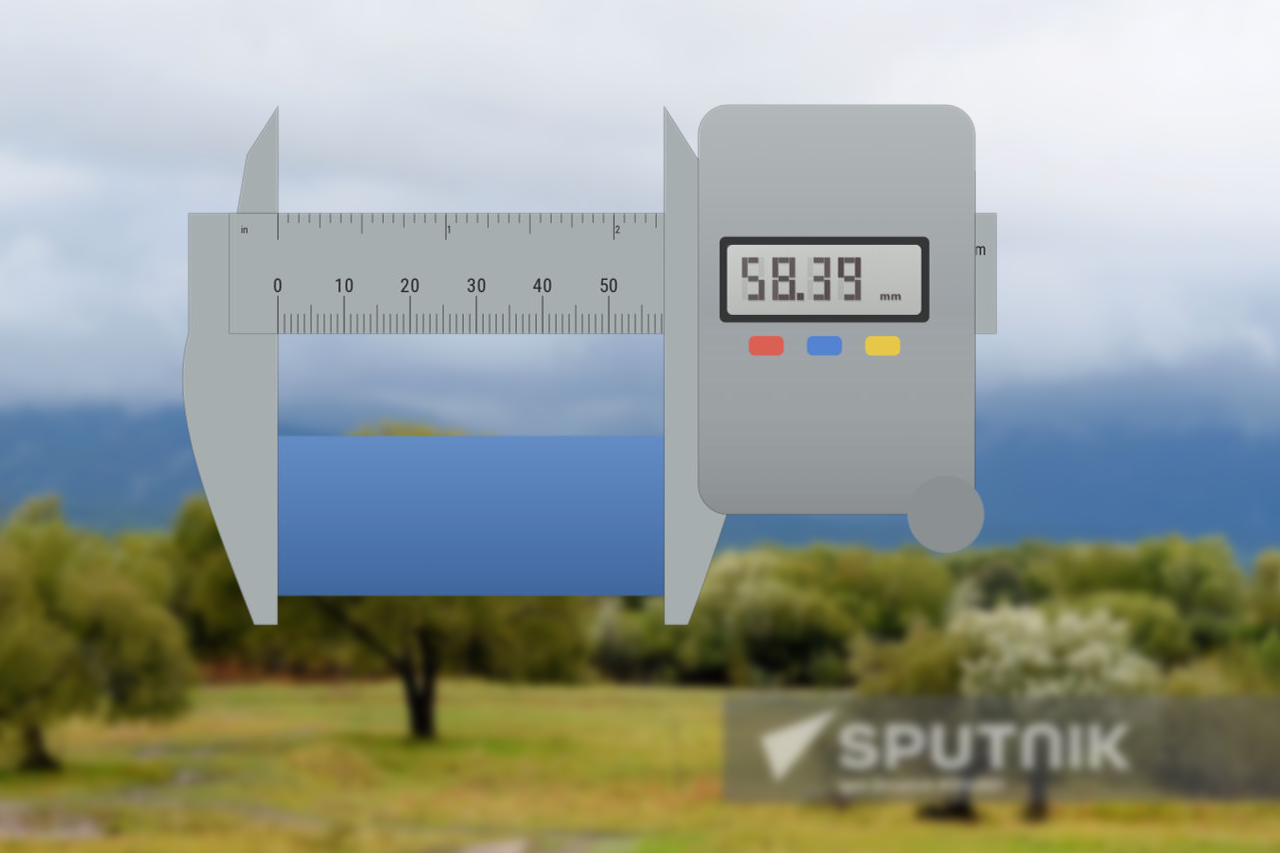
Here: 58.39 mm
